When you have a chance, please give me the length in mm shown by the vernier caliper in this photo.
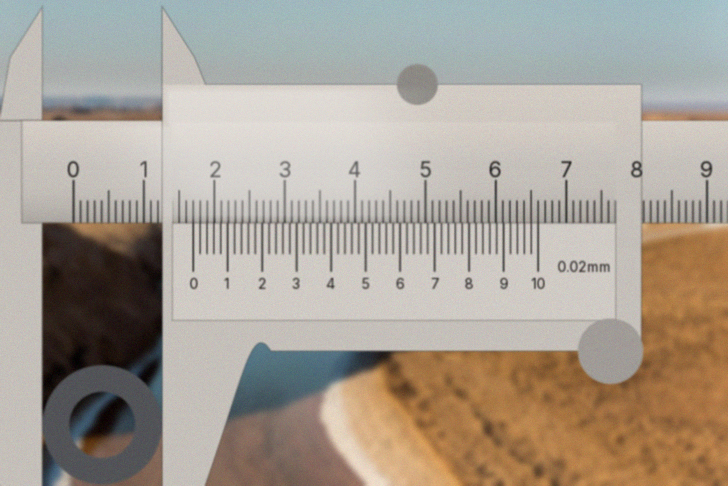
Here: 17.0 mm
